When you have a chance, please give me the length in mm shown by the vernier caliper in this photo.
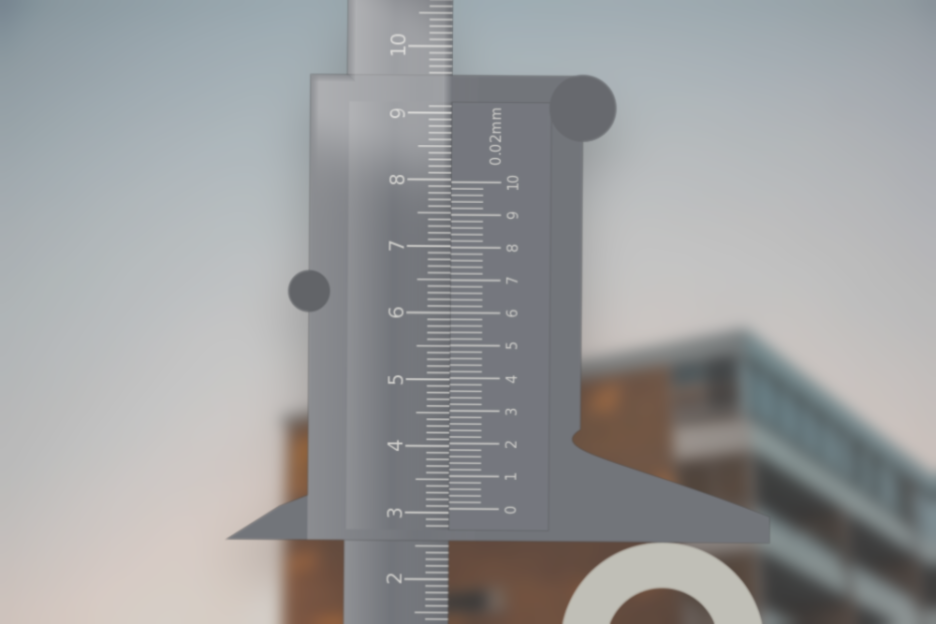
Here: 30.6 mm
